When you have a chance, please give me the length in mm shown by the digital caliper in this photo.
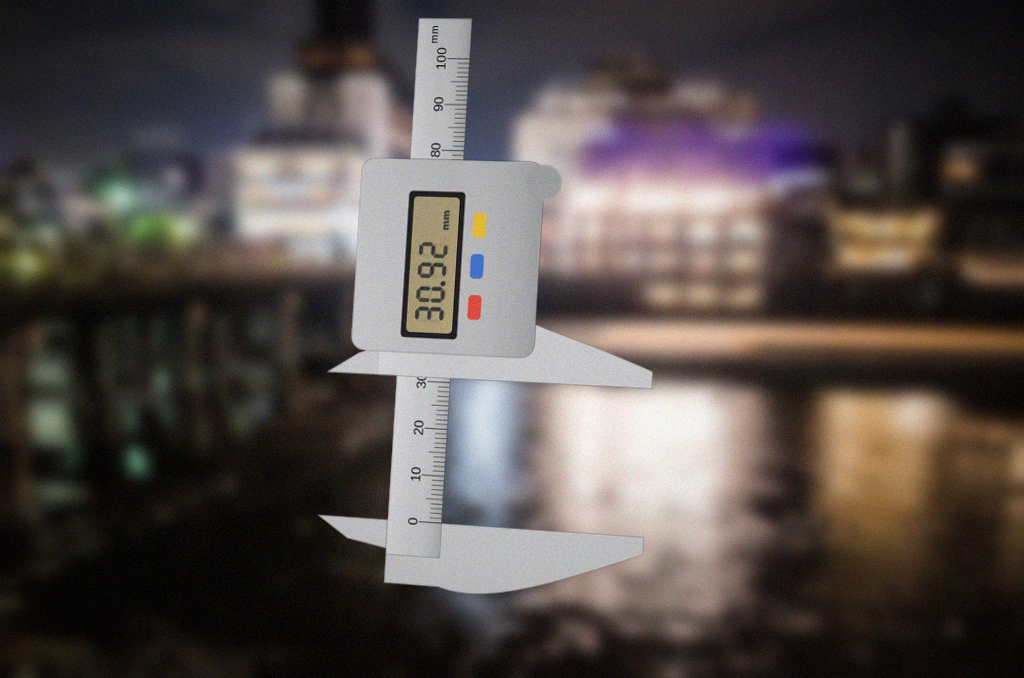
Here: 30.92 mm
